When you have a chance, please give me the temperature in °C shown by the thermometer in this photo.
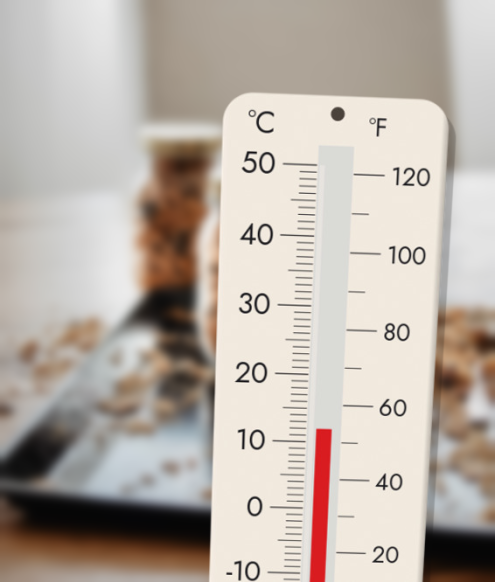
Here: 12 °C
